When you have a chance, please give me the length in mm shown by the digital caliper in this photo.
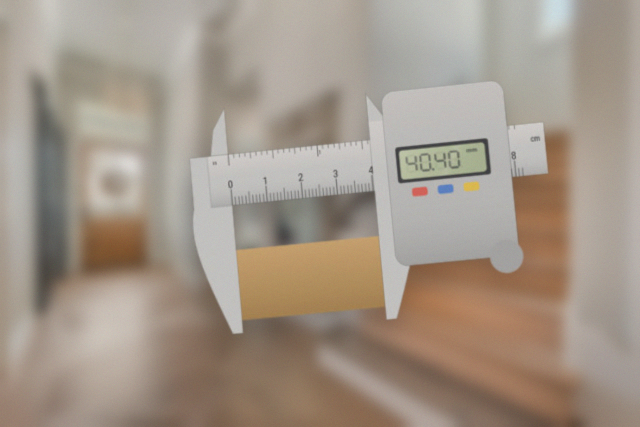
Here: 40.40 mm
